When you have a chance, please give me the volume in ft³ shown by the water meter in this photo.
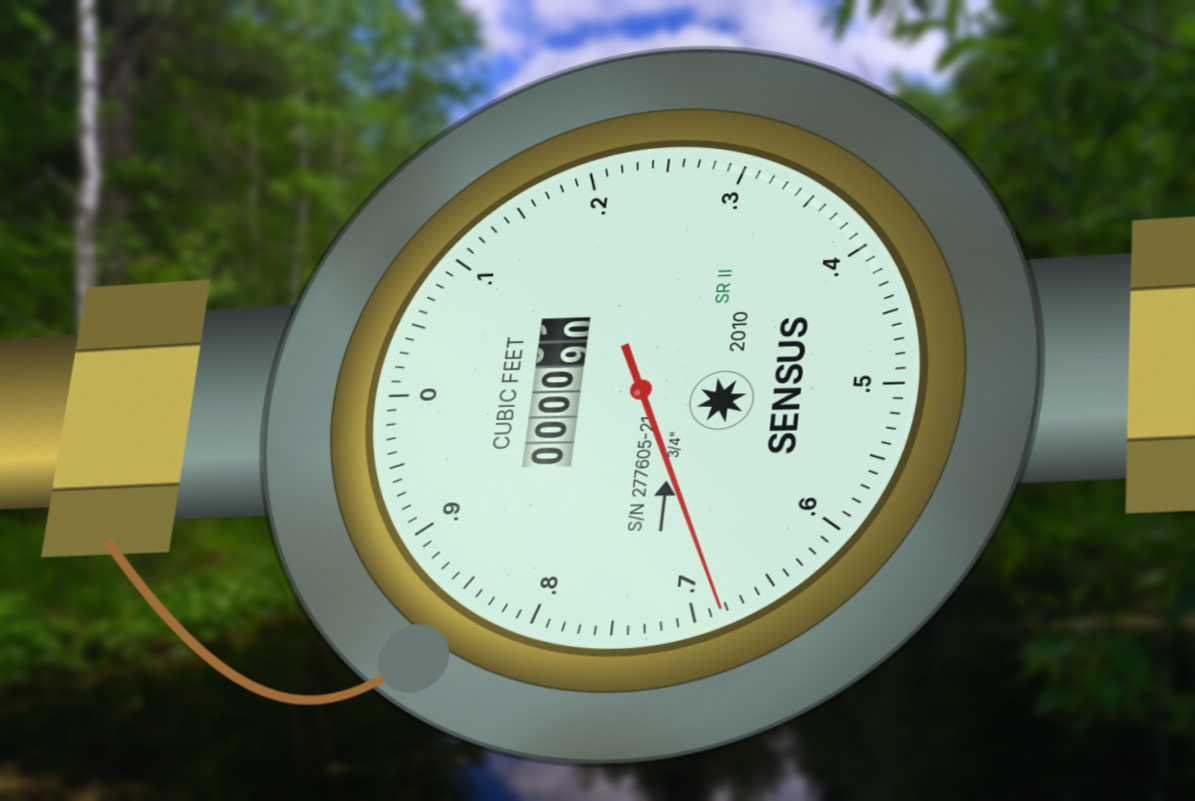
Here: 89.68 ft³
